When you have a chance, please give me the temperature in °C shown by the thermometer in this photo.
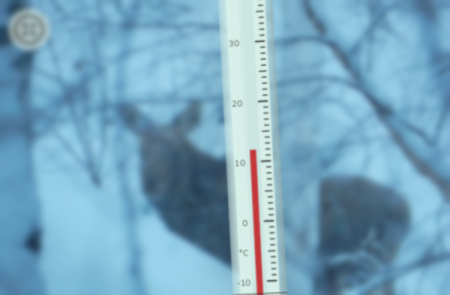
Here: 12 °C
